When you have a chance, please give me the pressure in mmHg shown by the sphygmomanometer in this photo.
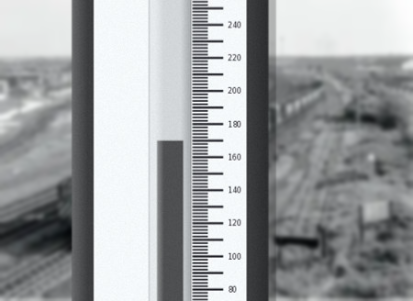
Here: 170 mmHg
